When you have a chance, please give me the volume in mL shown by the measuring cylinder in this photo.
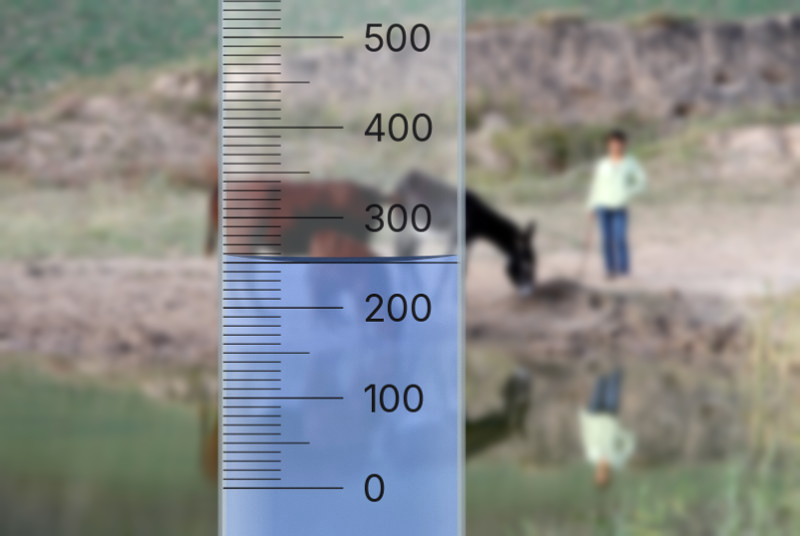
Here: 250 mL
